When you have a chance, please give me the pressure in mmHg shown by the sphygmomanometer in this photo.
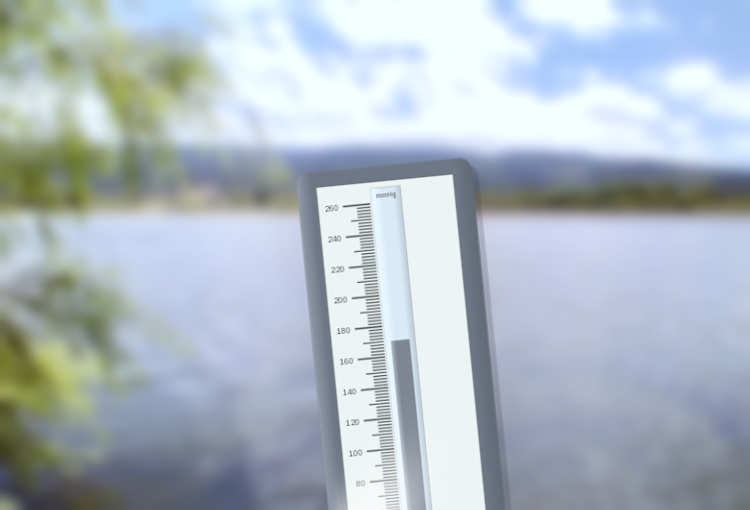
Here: 170 mmHg
